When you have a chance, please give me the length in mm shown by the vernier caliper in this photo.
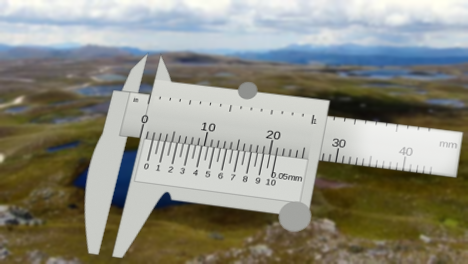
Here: 2.0 mm
